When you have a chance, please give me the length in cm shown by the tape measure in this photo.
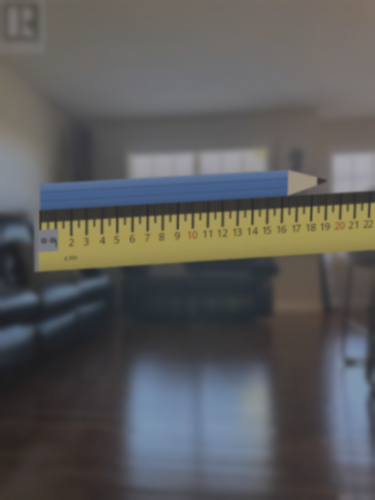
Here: 19 cm
